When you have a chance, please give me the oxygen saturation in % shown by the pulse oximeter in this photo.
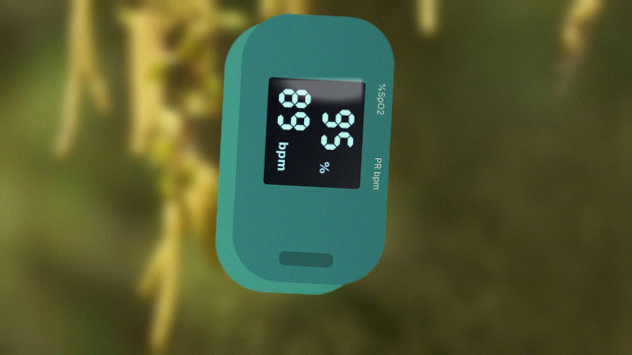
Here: 95 %
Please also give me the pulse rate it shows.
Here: 89 bpm
